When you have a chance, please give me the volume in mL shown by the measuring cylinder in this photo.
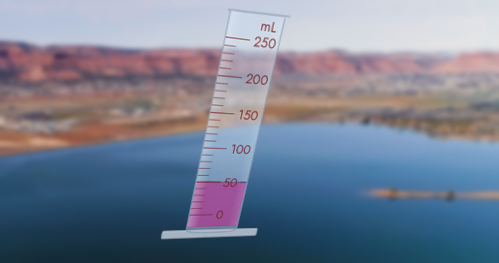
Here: 50 mL
